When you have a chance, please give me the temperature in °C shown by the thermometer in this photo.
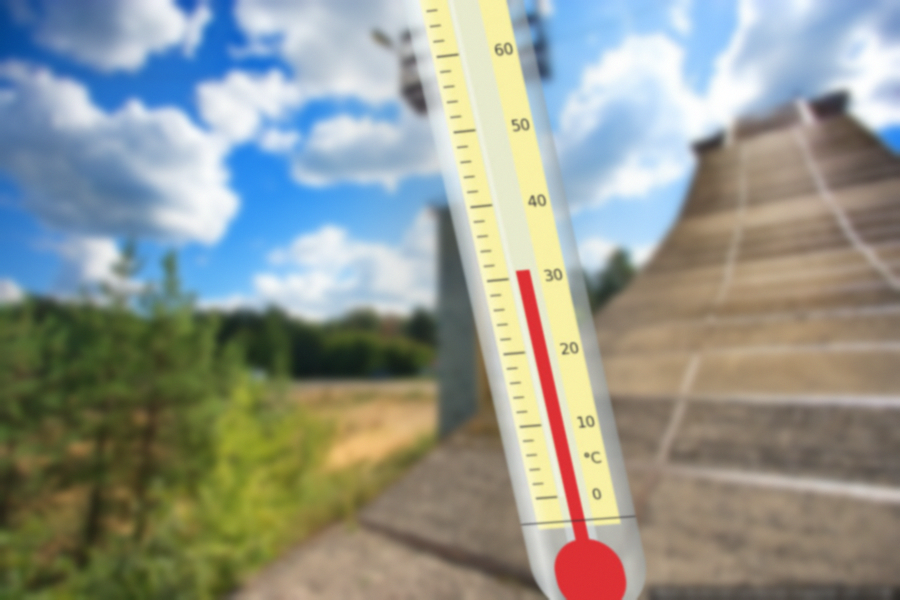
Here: 31 °C
